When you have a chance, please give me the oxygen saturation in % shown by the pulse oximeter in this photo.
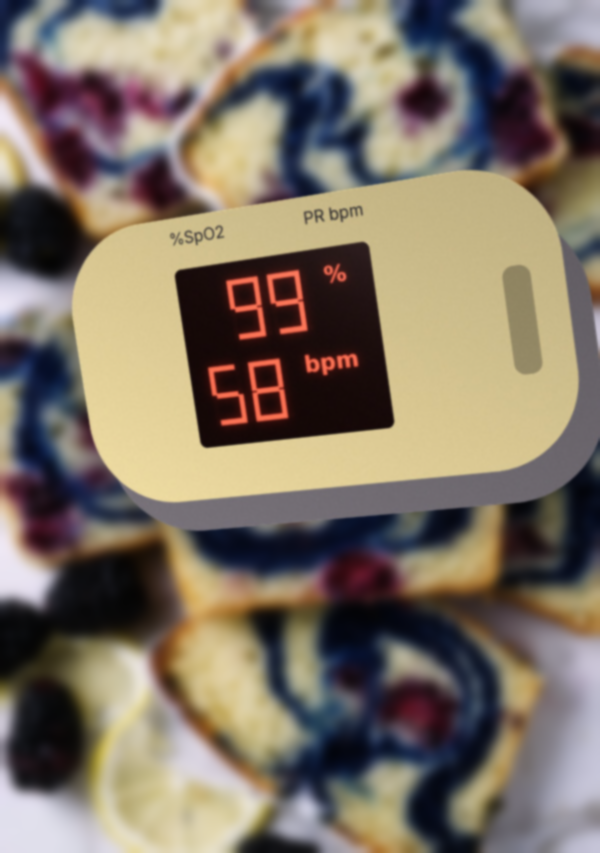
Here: 99 %
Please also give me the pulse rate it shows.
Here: 58 bpm
